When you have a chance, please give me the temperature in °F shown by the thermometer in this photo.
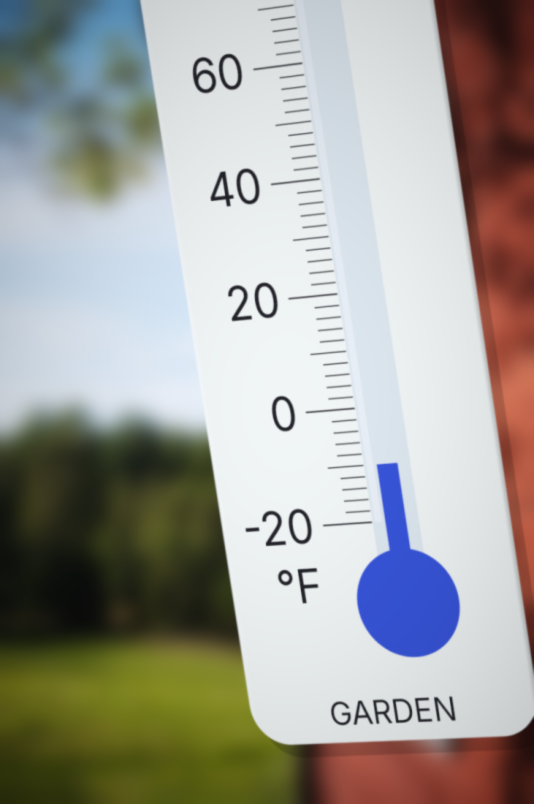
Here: -10 °F
